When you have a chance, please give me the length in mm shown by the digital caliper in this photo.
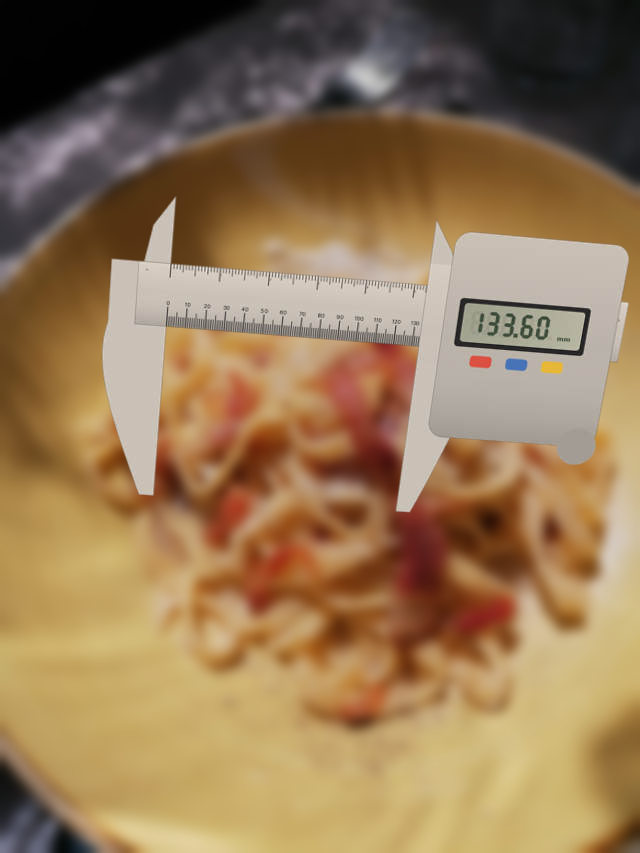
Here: 133.60 mm
